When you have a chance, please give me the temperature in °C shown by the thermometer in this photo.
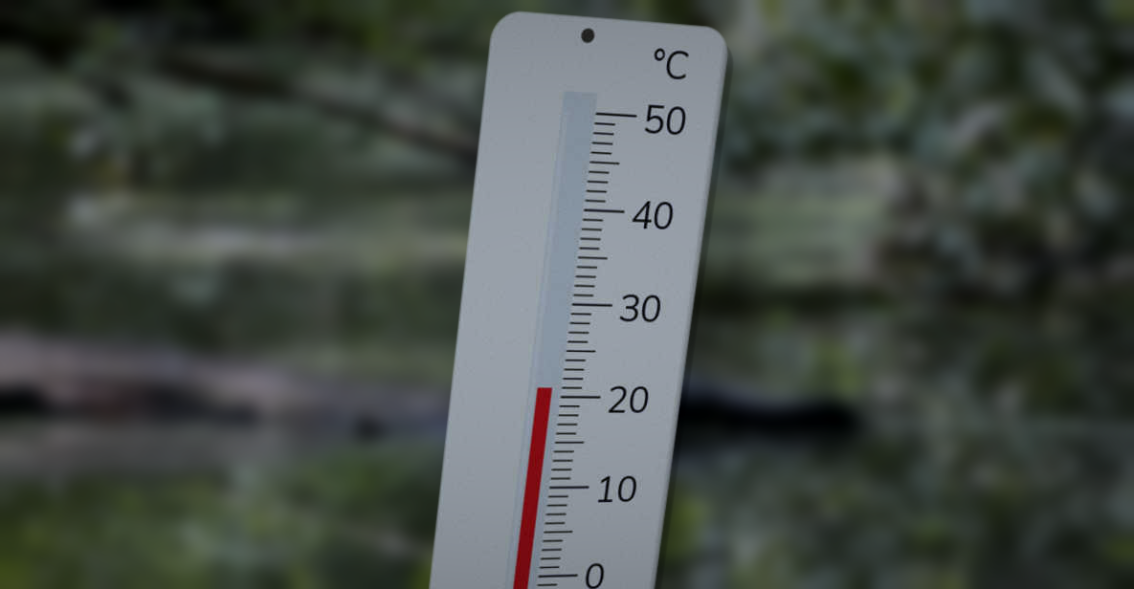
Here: 21 °C
